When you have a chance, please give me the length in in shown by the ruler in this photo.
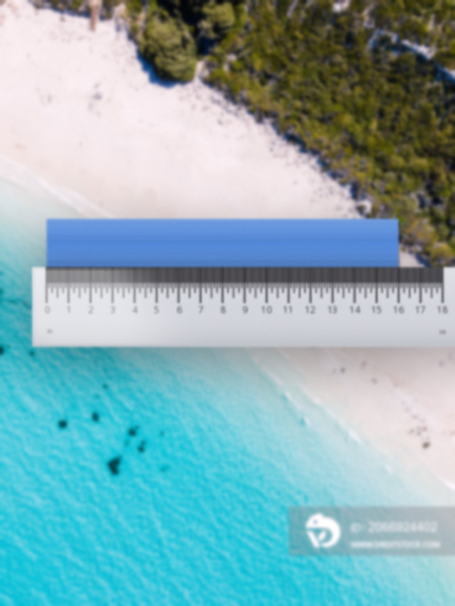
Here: 16 in
